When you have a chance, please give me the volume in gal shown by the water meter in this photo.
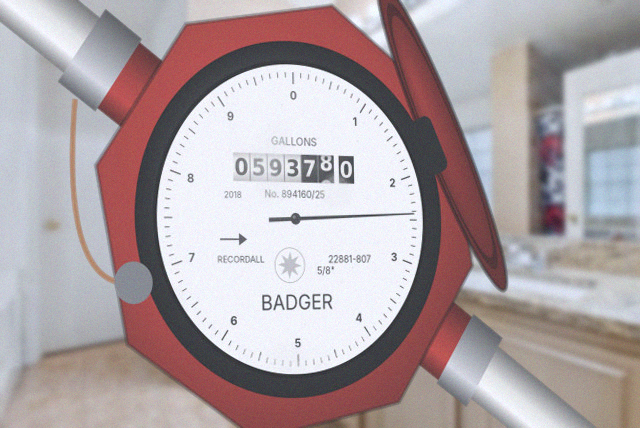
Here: 593782.4 gal
